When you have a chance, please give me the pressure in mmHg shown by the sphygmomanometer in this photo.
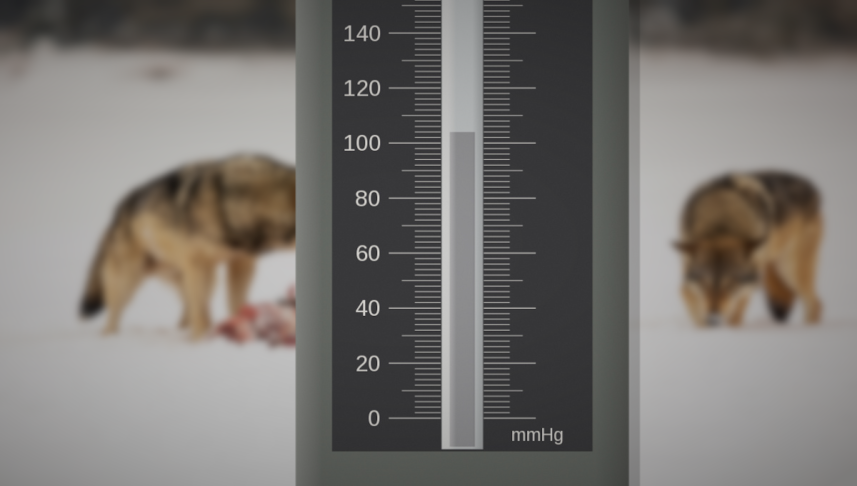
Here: 104 mmHg
